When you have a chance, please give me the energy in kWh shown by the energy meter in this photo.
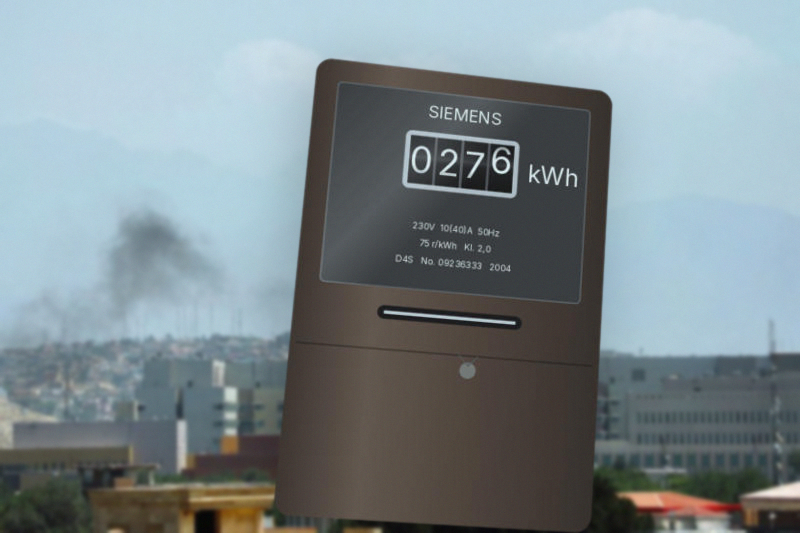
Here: 276 kWh
